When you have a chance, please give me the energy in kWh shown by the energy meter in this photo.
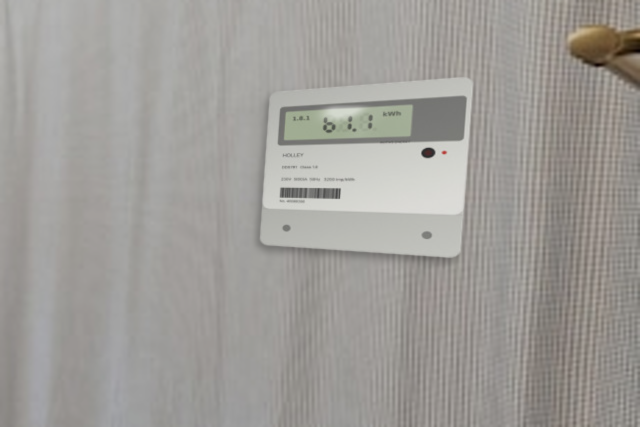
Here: 61.1 kWh
